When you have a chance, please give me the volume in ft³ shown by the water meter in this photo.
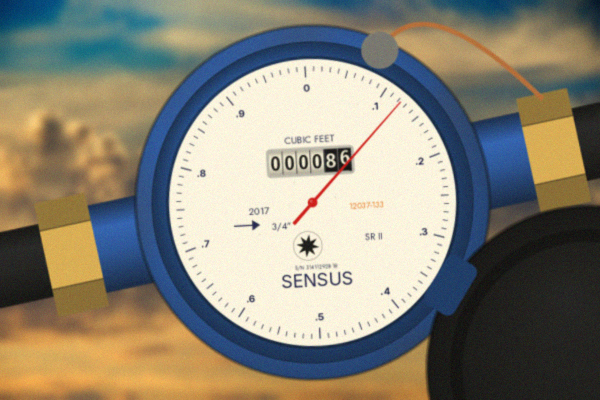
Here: 86.12 ft³
